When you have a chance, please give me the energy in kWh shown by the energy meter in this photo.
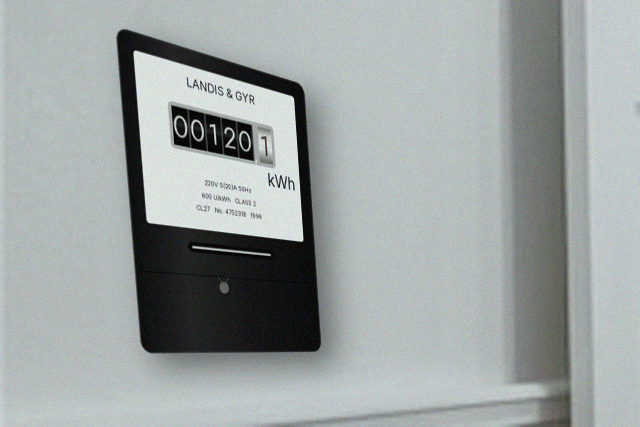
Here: 120.1 kWh
